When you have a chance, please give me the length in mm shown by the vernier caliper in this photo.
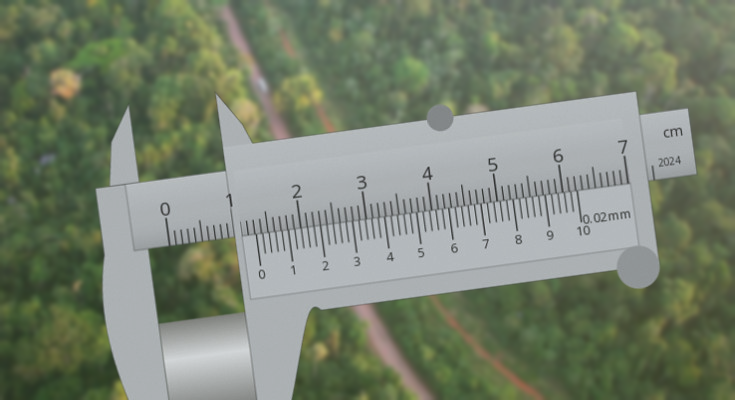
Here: 13.2 mm
